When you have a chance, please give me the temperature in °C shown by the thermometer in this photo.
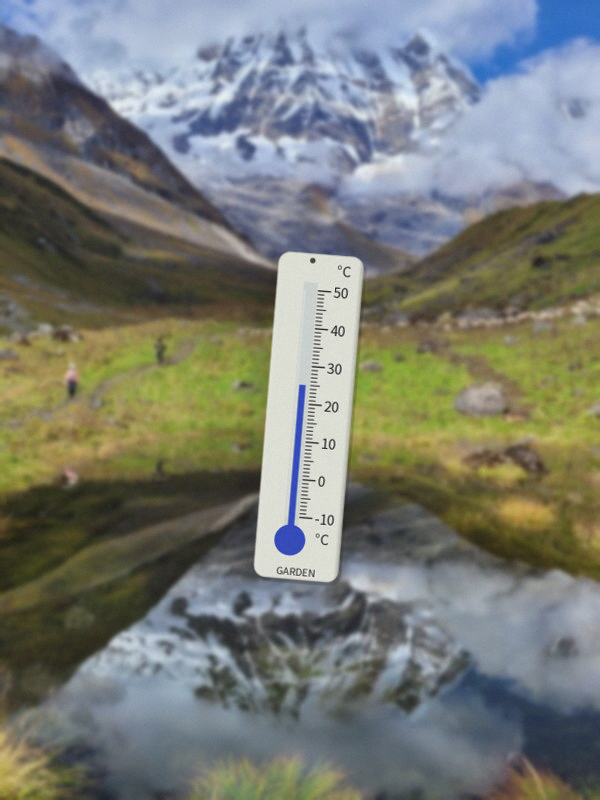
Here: 25 °C
